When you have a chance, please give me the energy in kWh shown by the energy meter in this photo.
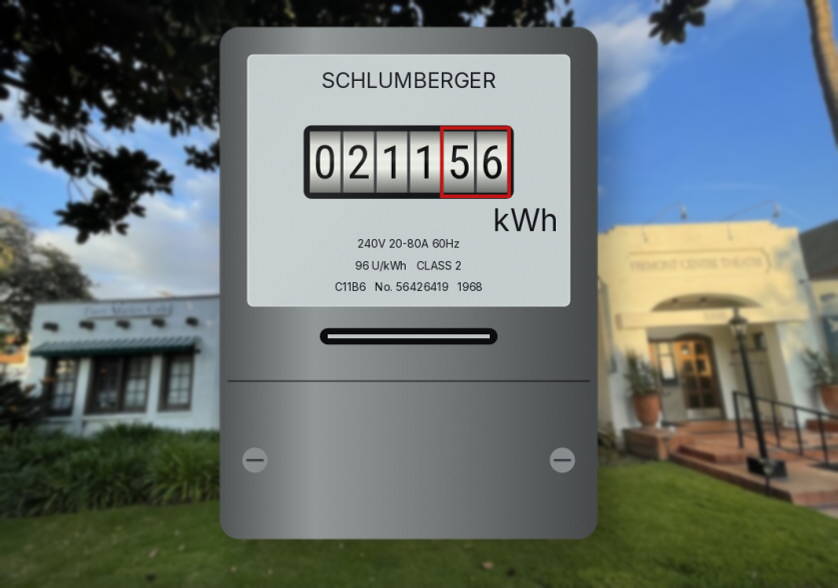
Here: 211.56 kWh
